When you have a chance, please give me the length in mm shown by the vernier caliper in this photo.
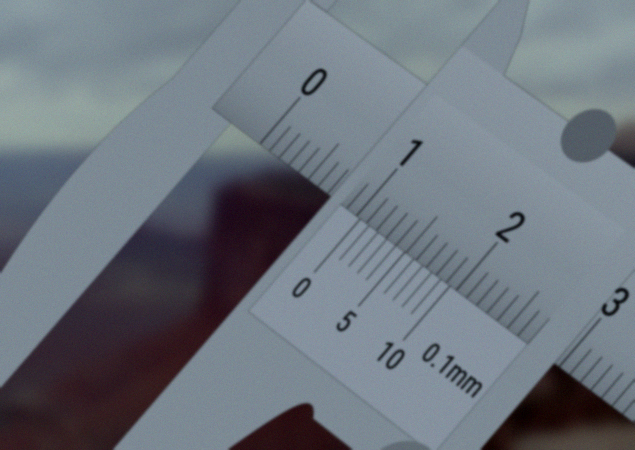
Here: 10.4 mm
